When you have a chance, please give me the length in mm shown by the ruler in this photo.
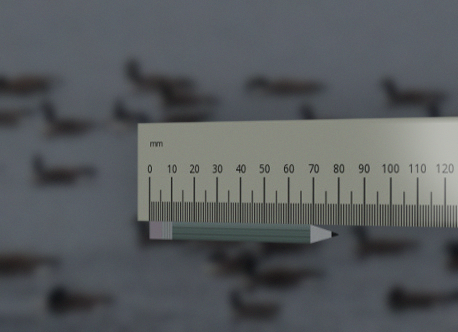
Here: 80 mm
